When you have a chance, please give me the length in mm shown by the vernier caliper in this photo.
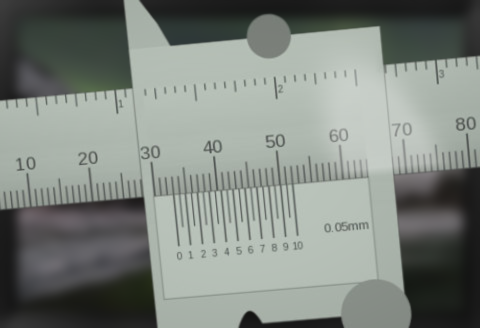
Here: 33.0 mm
